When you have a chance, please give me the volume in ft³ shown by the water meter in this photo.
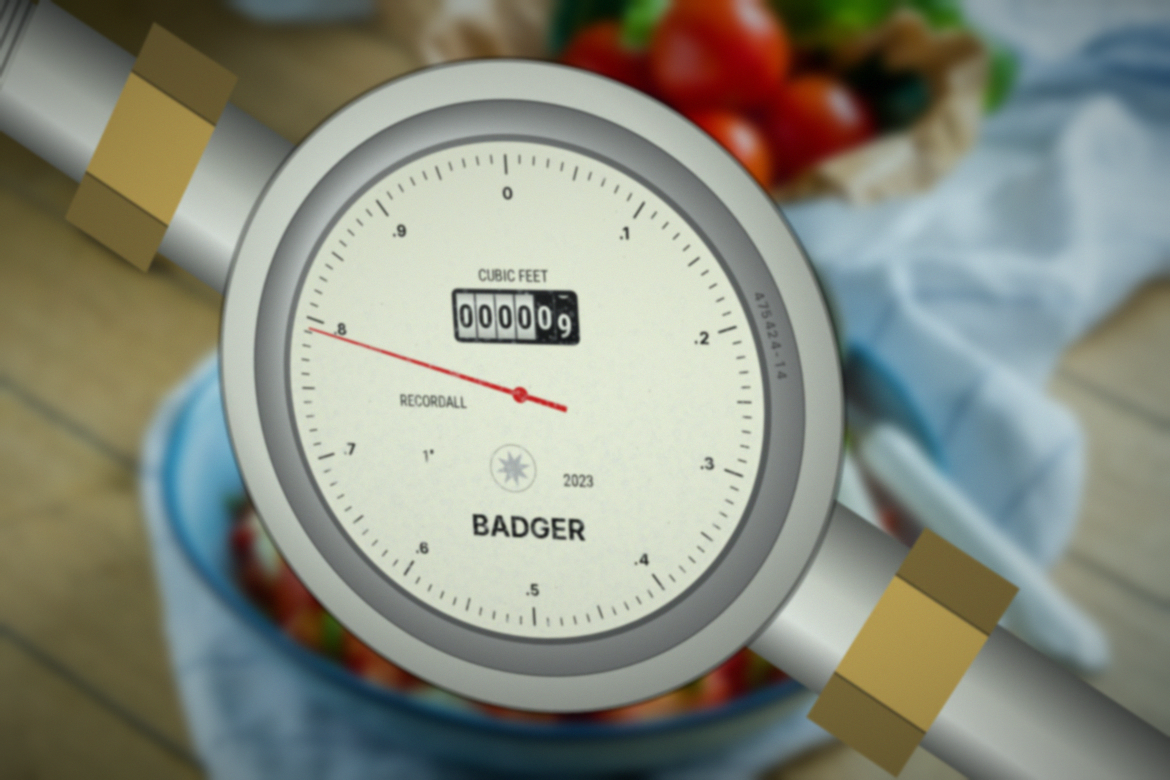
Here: 8.79 ft³
